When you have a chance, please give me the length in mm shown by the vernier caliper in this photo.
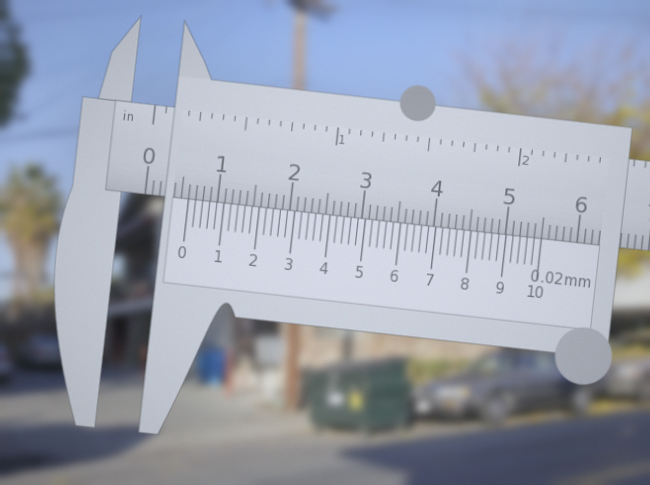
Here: 6.0 mm
